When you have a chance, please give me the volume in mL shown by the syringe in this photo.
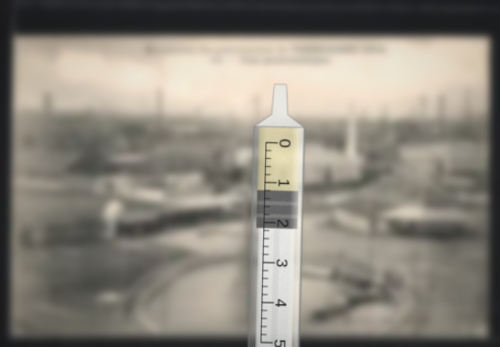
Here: 1.2 mL
